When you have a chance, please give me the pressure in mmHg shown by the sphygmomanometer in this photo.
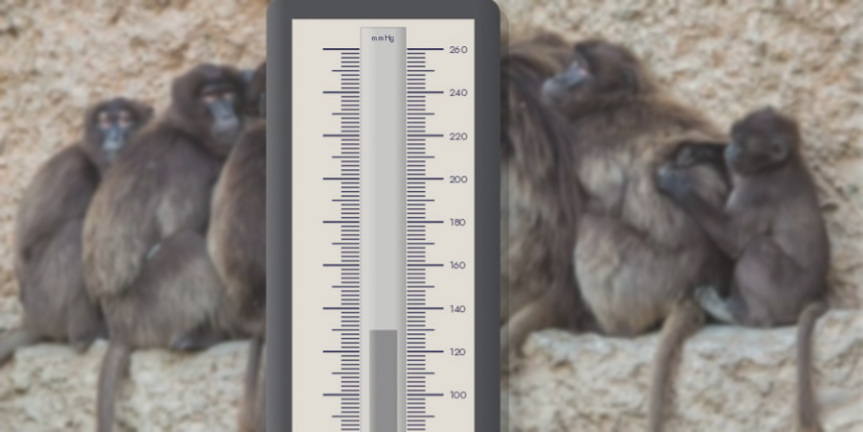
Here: 130 mmHg
